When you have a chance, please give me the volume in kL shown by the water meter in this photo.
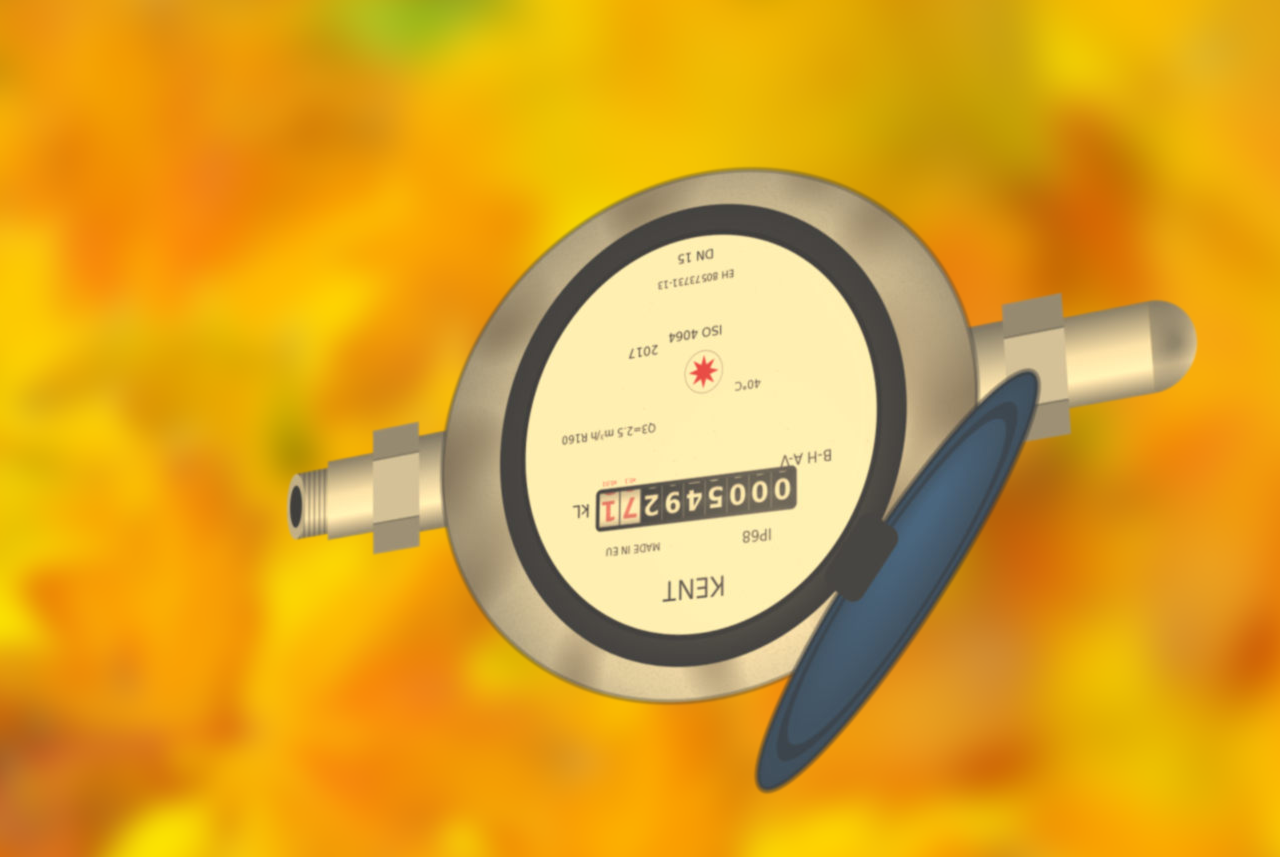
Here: 5492.71 kL
